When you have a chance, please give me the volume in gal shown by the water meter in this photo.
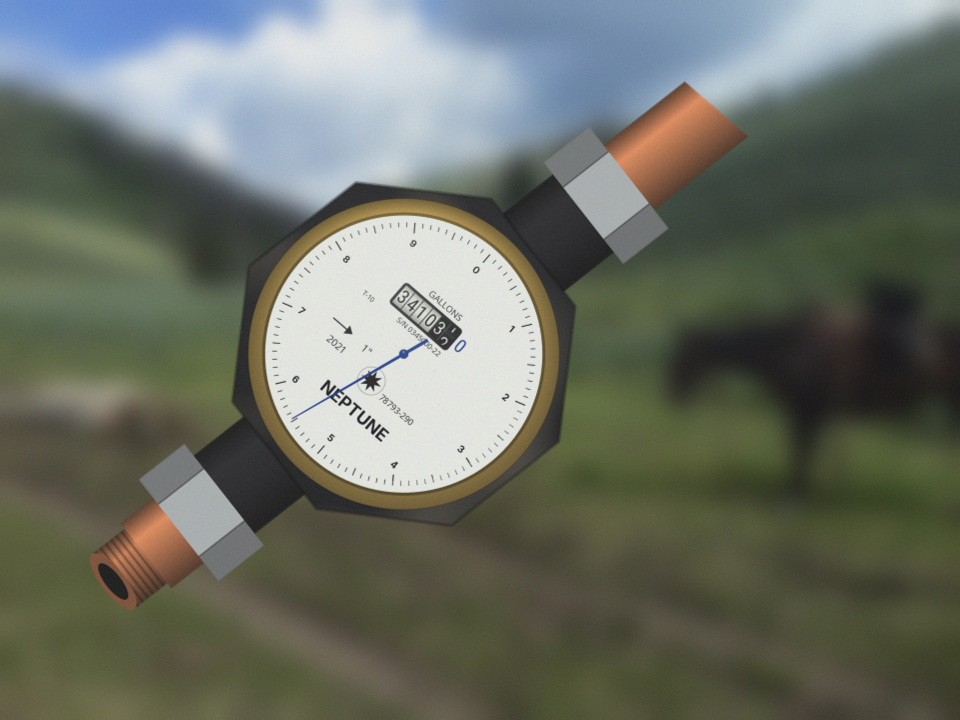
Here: 3410315.5 gal
